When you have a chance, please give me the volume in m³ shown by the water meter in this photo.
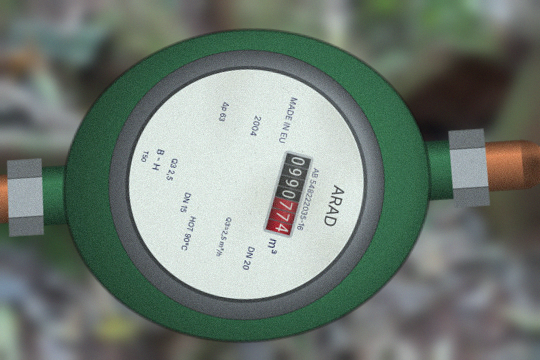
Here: 990.774 m³
